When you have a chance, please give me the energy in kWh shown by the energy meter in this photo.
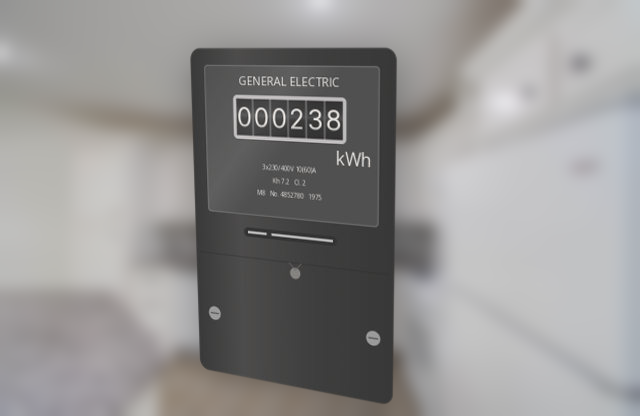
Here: 238 kWh
